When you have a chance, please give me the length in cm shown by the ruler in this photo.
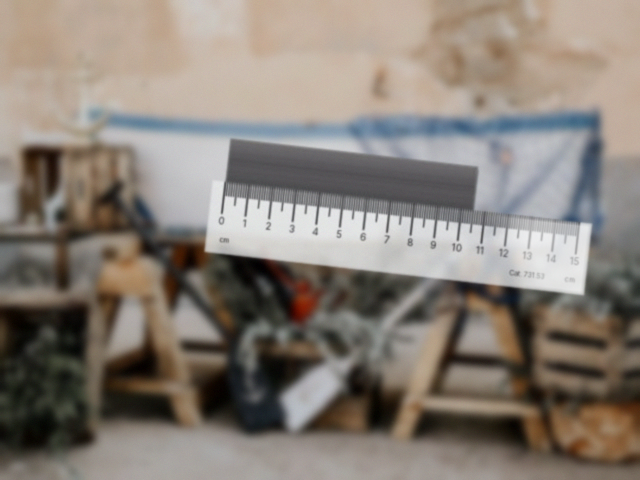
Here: 10.5 cm
